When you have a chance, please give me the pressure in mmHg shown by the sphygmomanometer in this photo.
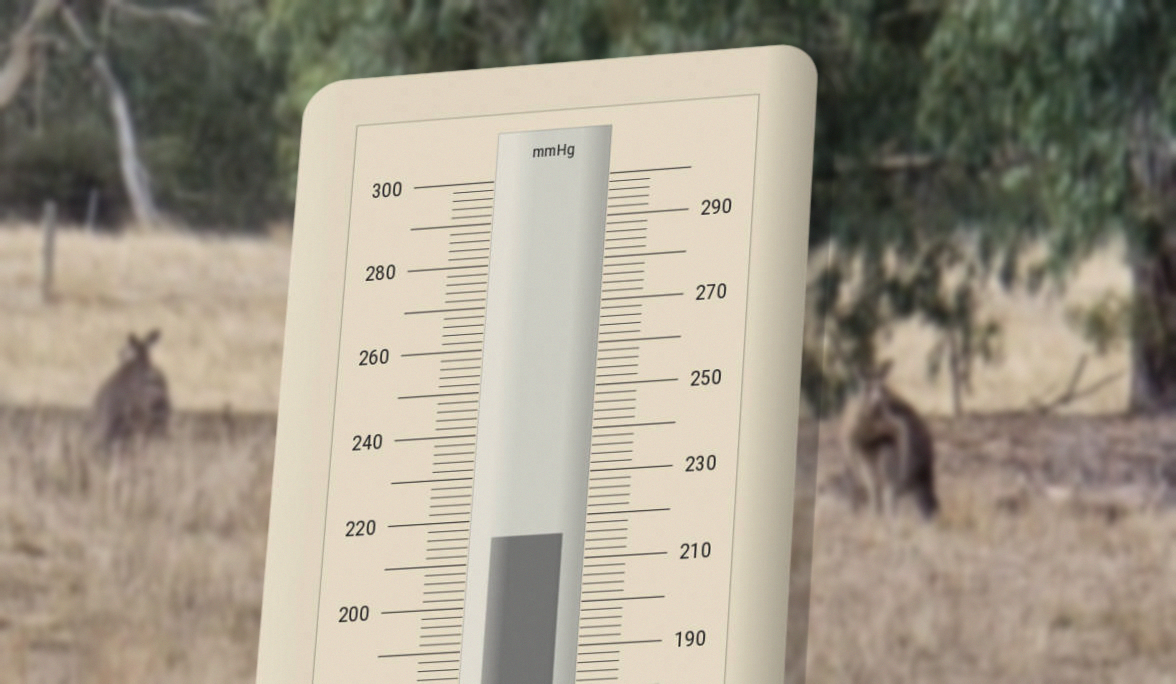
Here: 216 mmHg
